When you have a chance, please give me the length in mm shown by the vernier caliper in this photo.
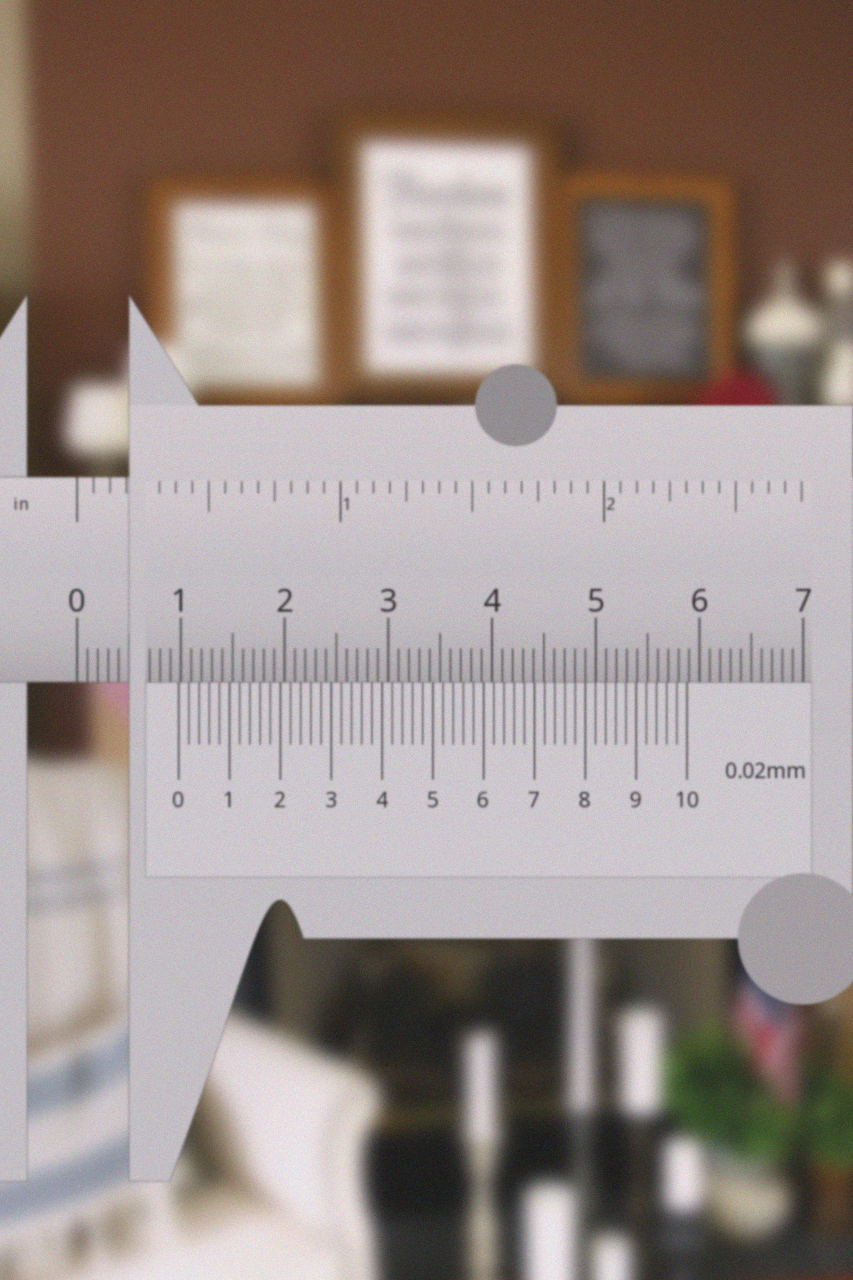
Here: 9.8 mm
